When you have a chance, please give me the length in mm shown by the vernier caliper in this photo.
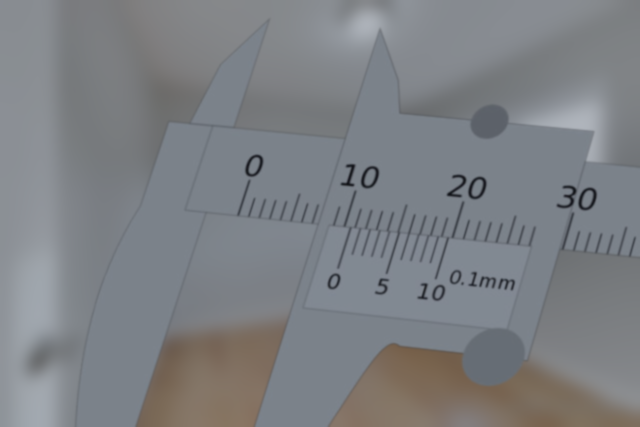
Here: 10.6 mm
